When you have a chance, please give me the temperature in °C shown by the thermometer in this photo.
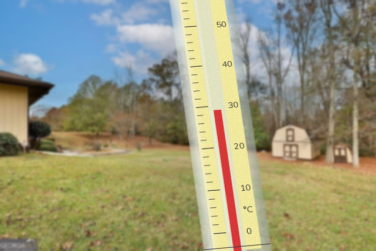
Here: 29 °C
